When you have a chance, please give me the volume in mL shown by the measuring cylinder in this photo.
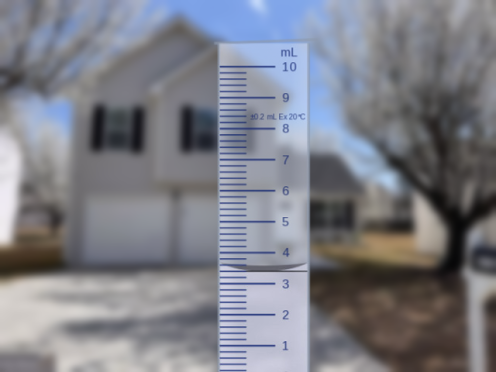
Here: 3.4 mL
